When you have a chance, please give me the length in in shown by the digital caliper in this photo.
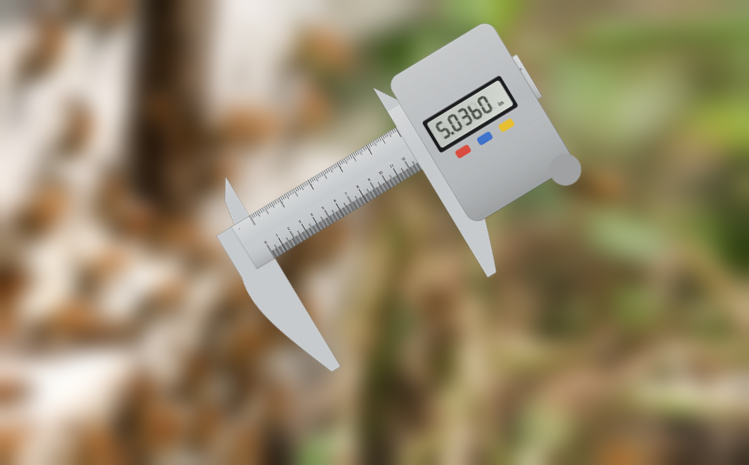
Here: 5.0360 in
